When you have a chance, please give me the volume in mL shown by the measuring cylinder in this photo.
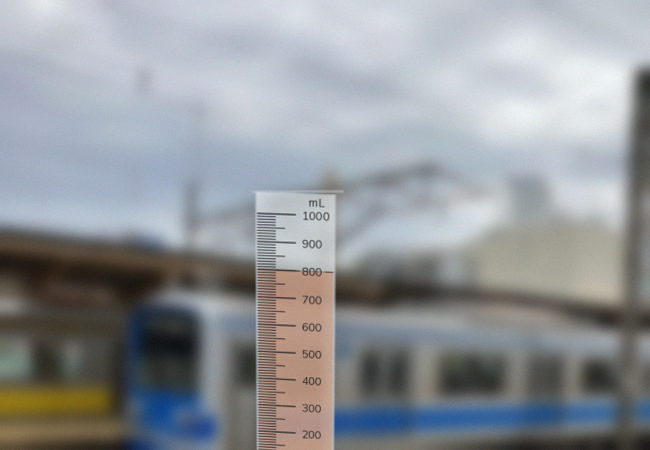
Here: 800 mL
